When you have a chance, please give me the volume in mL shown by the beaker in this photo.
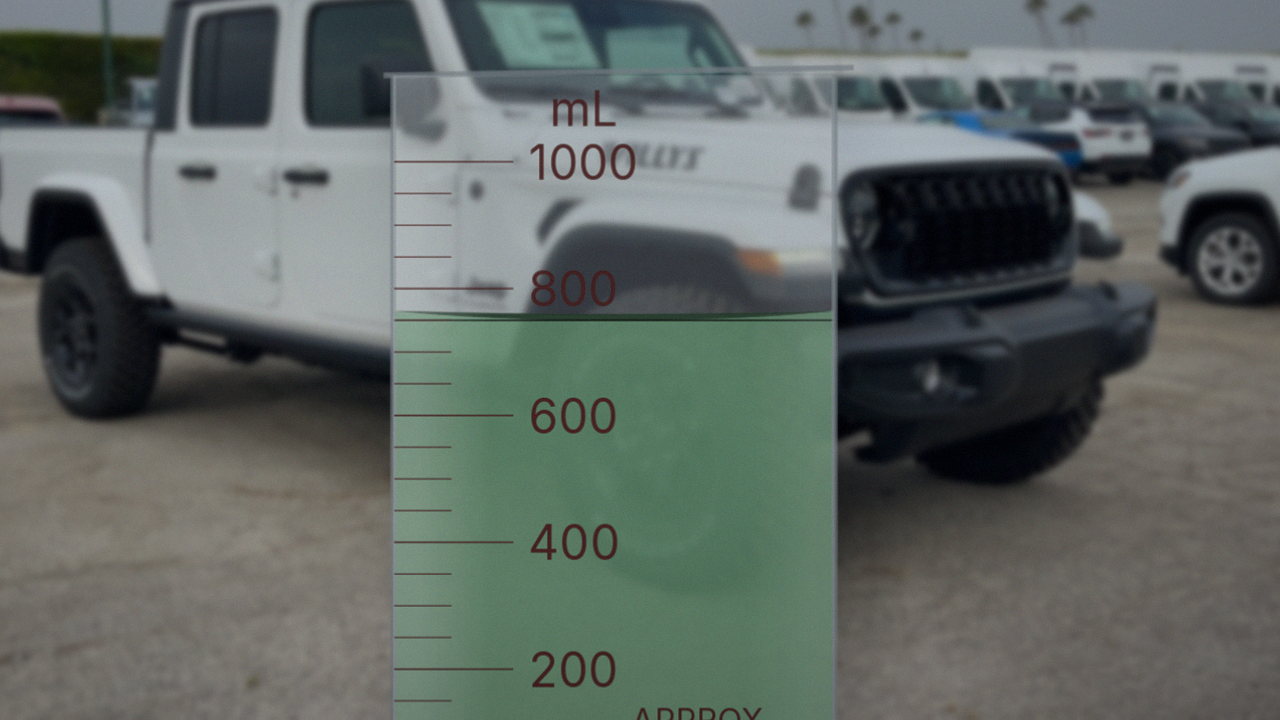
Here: 750 mL
